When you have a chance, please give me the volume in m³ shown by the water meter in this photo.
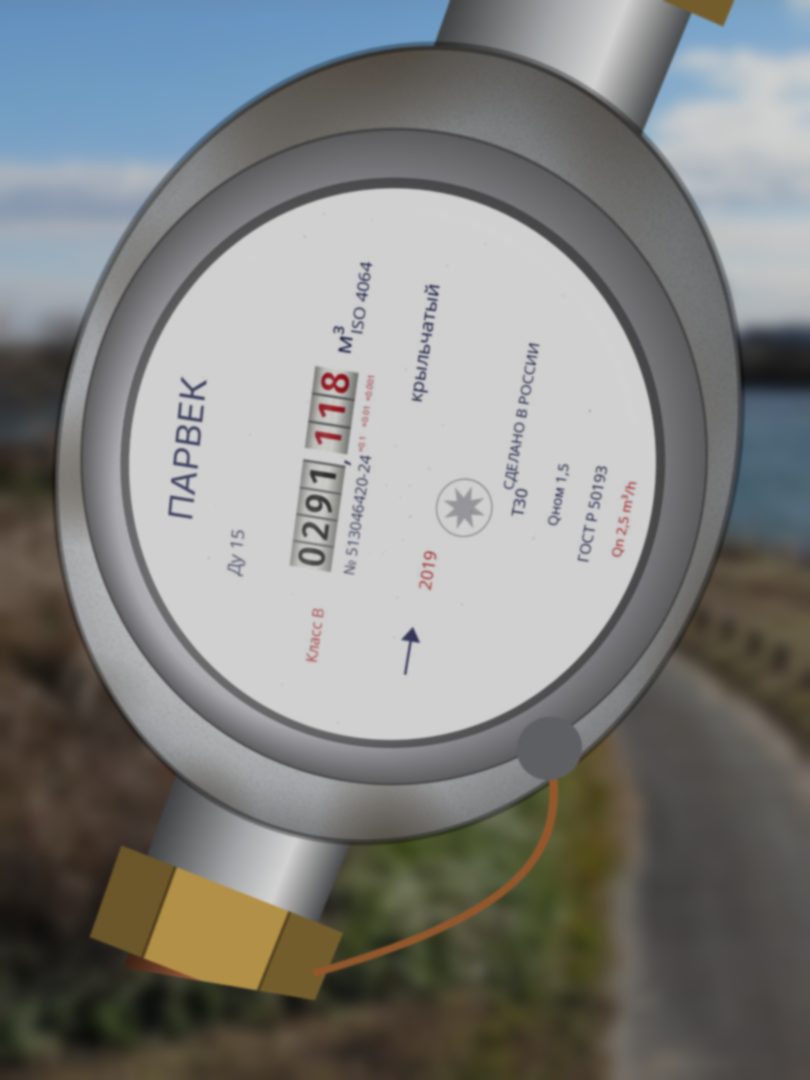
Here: 291.118 m³
